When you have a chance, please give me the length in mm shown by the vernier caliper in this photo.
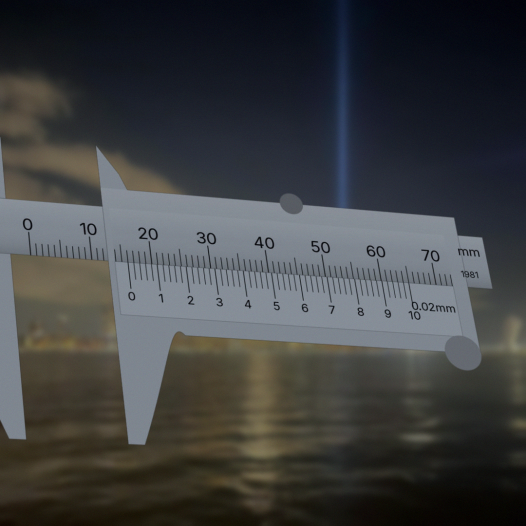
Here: 16.0 mm
